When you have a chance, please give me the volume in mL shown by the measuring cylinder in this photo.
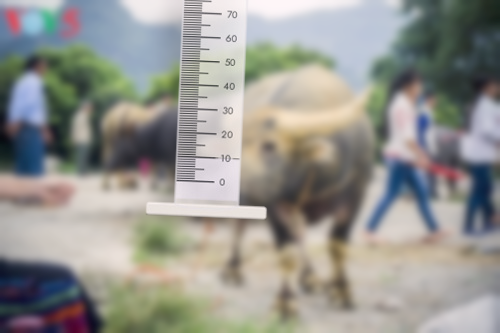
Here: 10 mL
